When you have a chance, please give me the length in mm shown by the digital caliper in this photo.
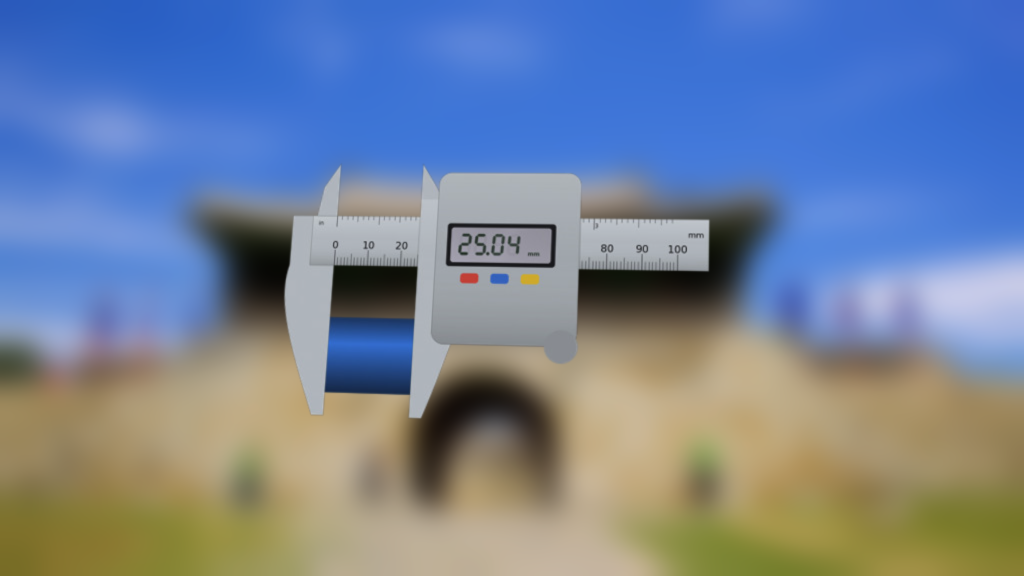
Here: 25.04 mm
